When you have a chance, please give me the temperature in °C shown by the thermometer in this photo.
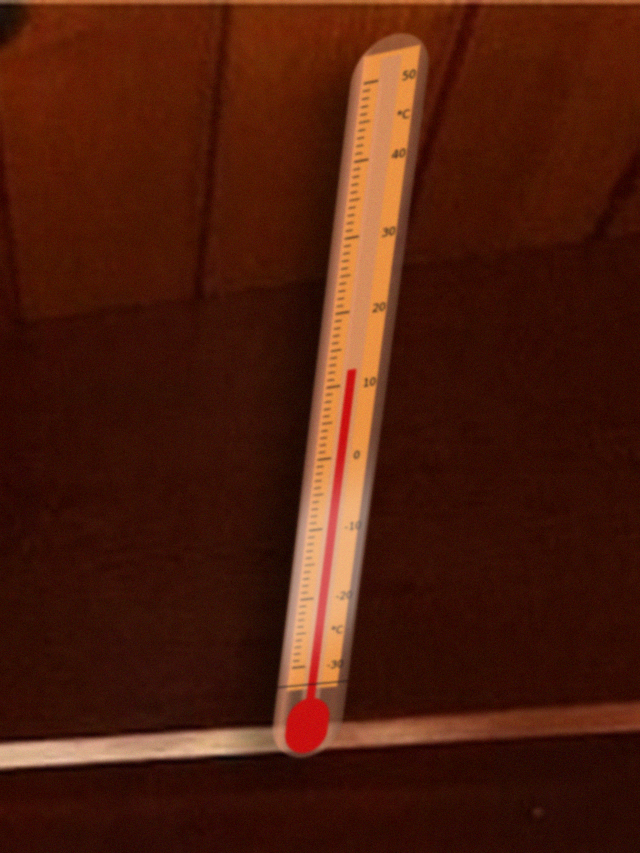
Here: 12 °C
